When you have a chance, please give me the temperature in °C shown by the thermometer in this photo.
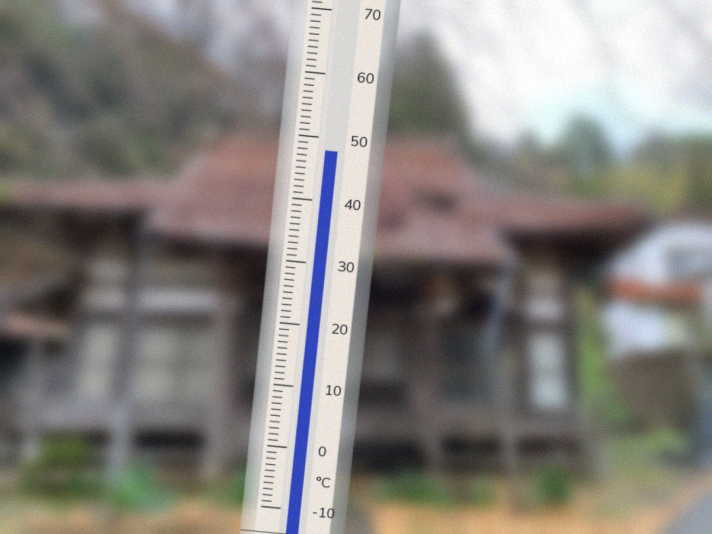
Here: 48 °C
